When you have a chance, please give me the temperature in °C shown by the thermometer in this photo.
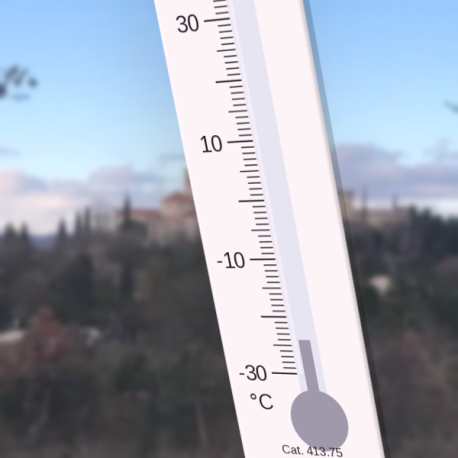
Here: -24 °C
